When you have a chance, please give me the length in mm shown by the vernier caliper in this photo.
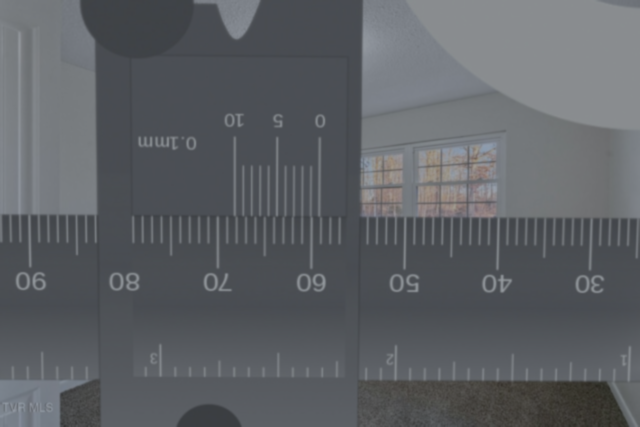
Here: 59.2 mm
